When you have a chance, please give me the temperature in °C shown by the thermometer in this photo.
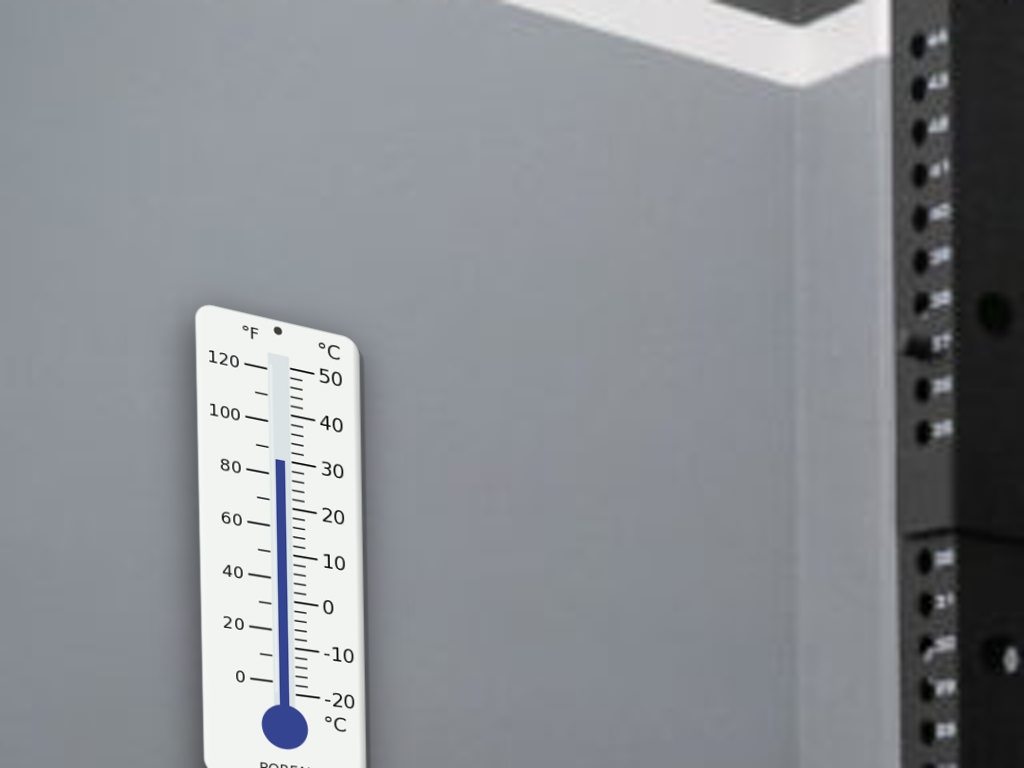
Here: 30 °C
